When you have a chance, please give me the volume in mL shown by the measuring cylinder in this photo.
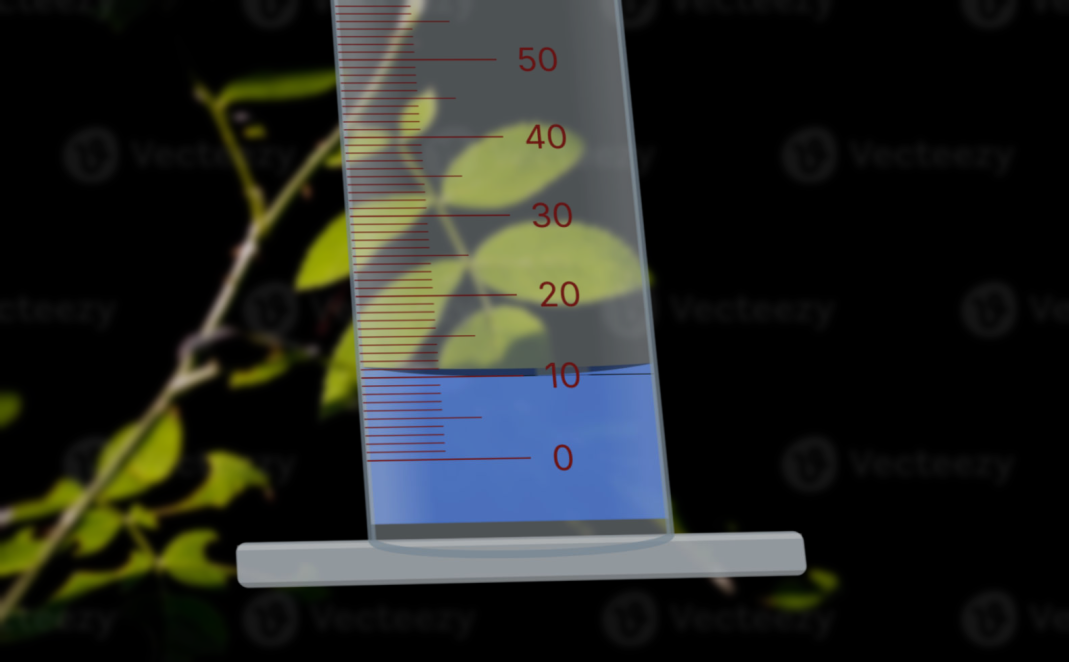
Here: 10 mL
